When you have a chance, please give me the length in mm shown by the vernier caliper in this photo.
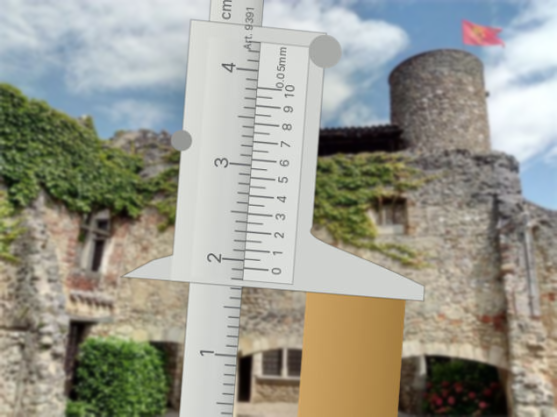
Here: 19.2 mm
